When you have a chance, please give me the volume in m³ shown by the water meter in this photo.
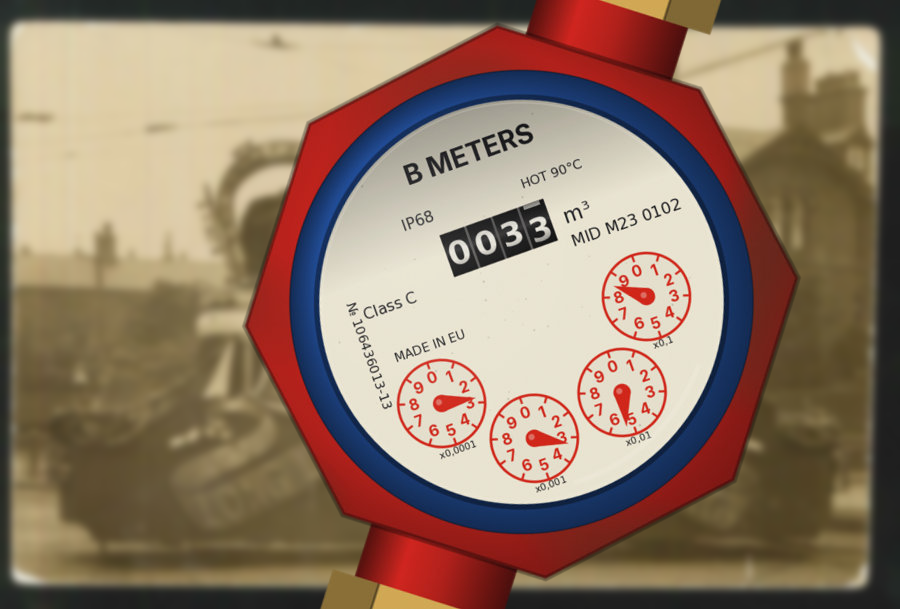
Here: 32.8532 m³
